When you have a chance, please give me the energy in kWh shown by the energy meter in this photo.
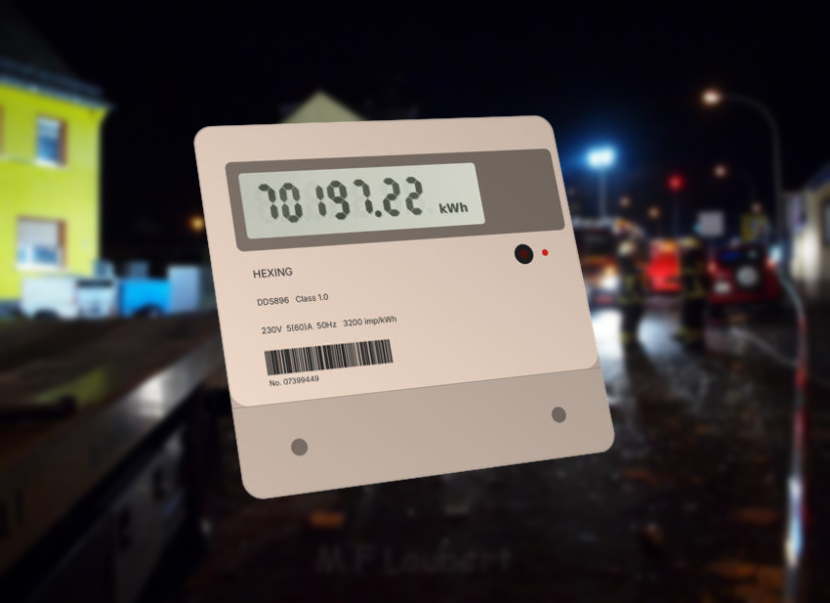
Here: 70197.22 kWh
